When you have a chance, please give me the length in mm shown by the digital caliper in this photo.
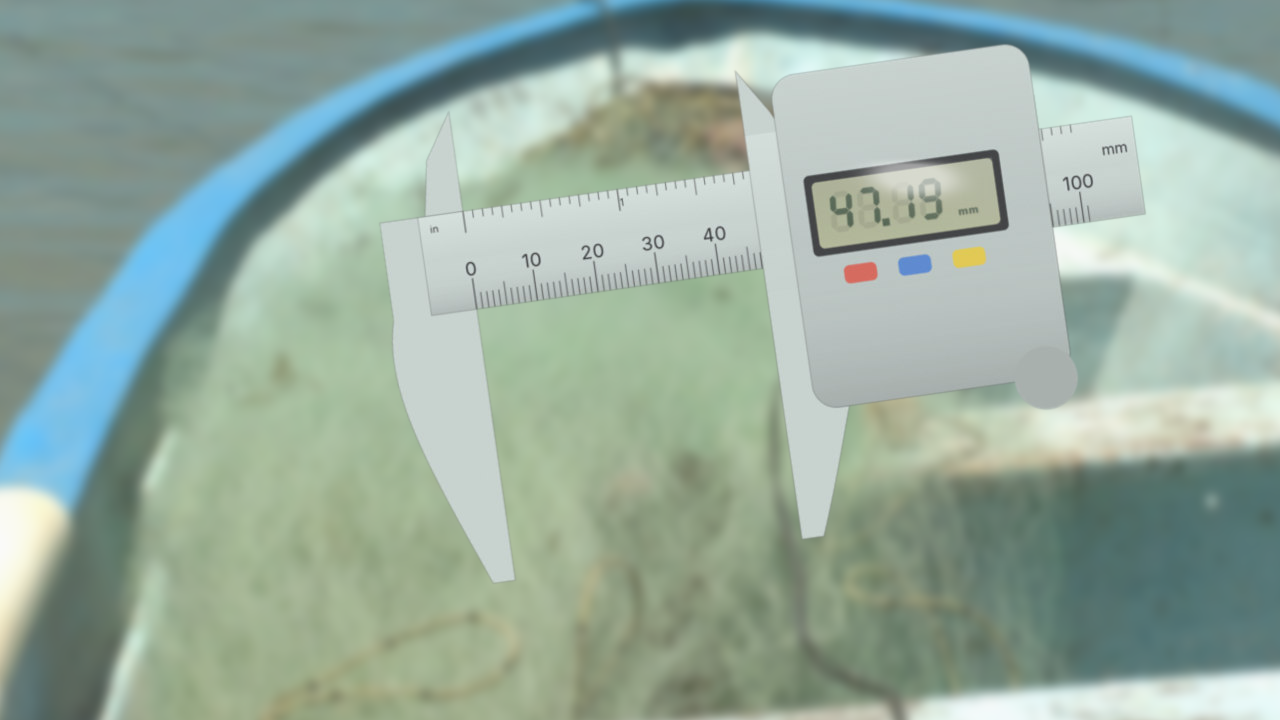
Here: 47.19 mm
